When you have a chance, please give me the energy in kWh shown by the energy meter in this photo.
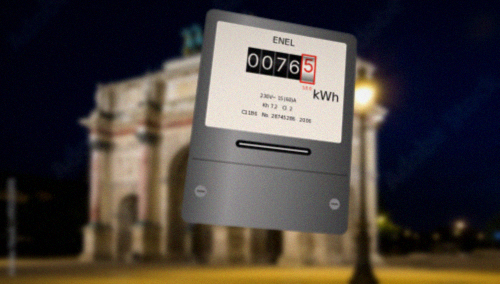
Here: 76.5 kWh
